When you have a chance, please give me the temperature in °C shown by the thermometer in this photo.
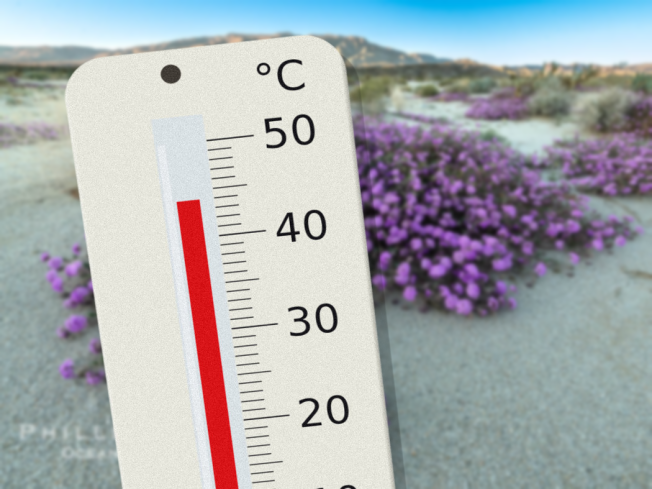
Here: 44 °C
